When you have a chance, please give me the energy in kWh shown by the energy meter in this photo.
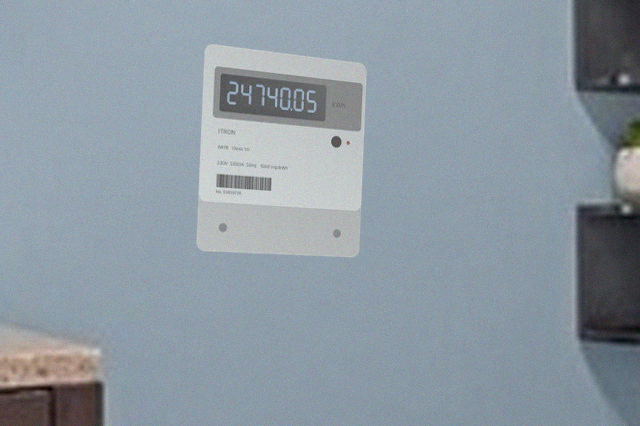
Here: 24740.05 kWh
